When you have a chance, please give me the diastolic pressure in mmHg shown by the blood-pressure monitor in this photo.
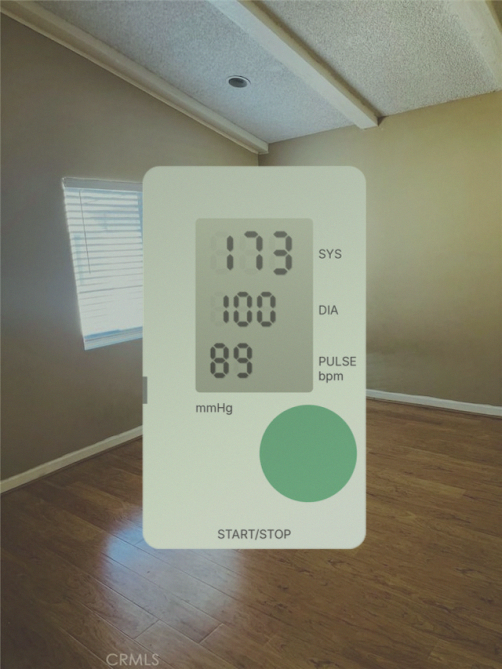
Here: 100 mmHg
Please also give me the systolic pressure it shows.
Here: 173 mmHg
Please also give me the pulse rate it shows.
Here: 89 bpm
